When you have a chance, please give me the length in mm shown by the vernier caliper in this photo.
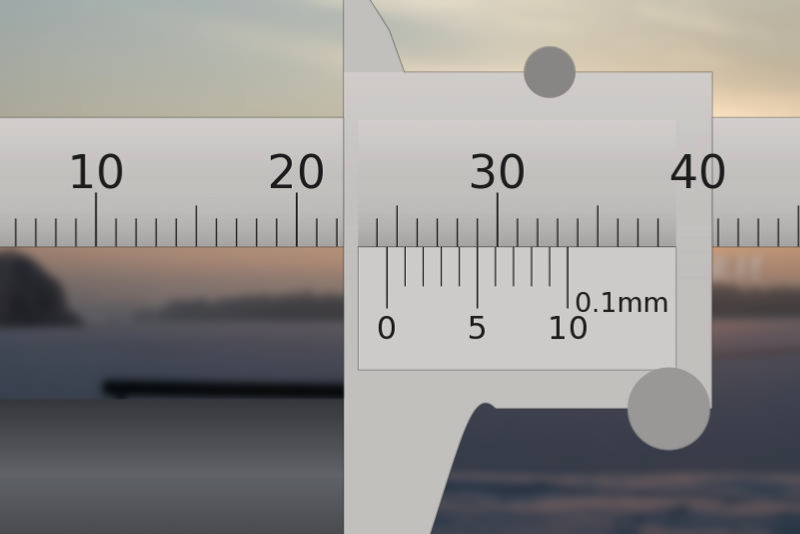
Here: 24.5 mm
